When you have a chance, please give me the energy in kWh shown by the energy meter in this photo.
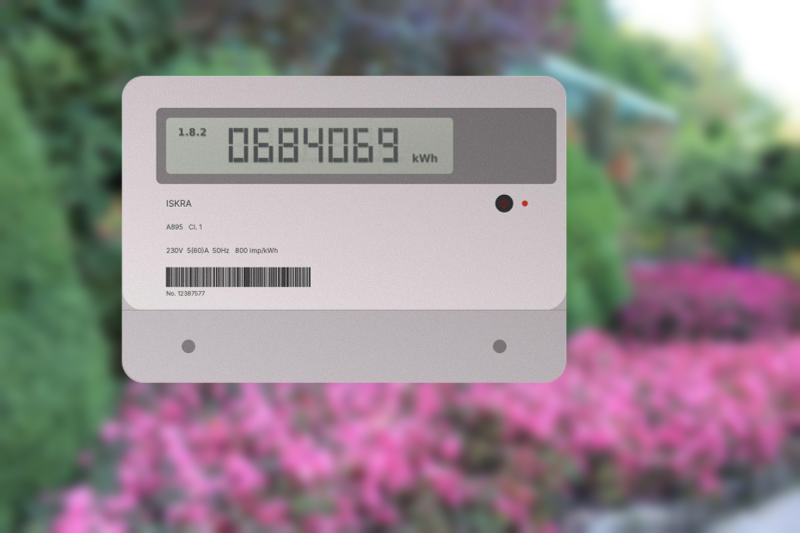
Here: 684069 kWh
